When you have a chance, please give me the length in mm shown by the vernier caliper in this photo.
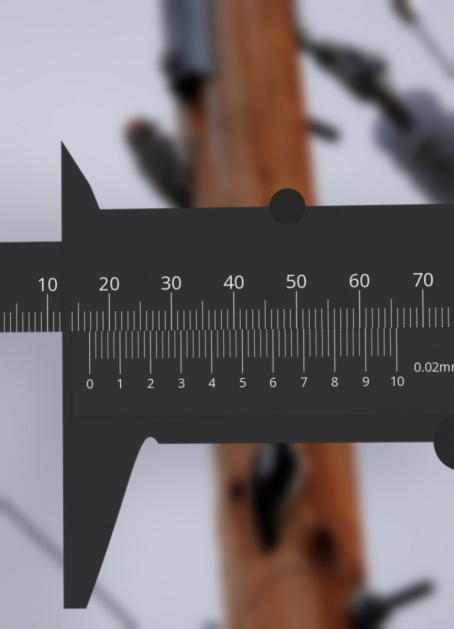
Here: 16.8 mm
